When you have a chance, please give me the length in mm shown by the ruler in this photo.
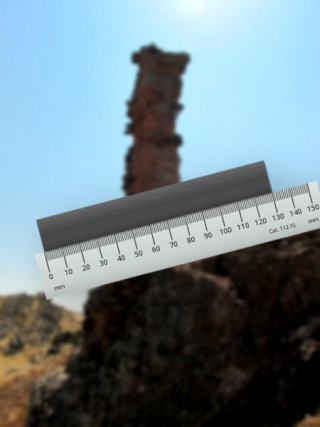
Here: 130 mm
